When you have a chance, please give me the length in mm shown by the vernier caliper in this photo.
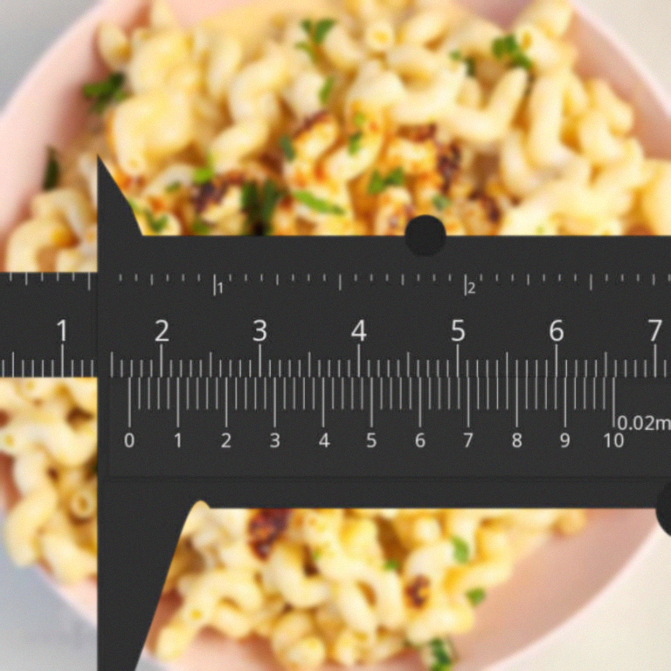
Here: 16.8 mm
